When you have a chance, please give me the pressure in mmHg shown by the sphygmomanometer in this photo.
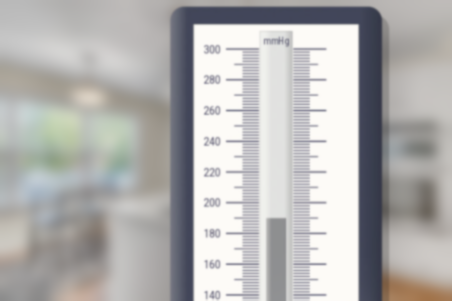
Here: 190 mmHg
